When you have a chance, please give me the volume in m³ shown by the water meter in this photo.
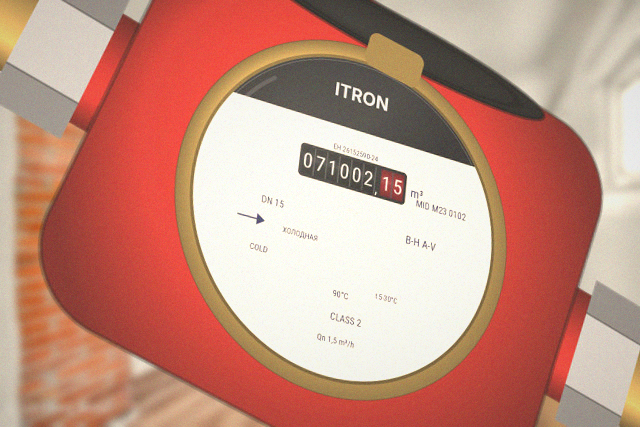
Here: 71002.15 m³
